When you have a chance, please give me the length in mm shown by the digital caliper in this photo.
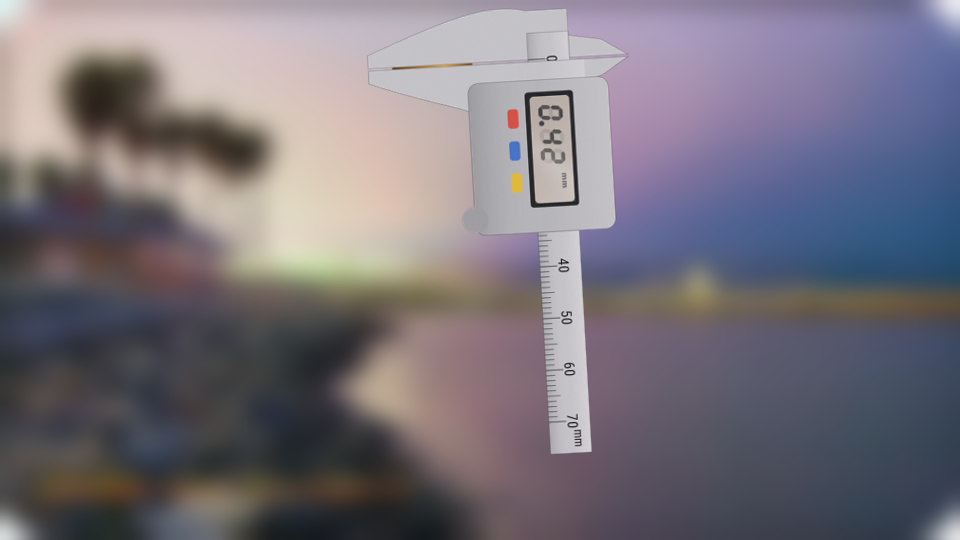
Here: 0.42 mm
